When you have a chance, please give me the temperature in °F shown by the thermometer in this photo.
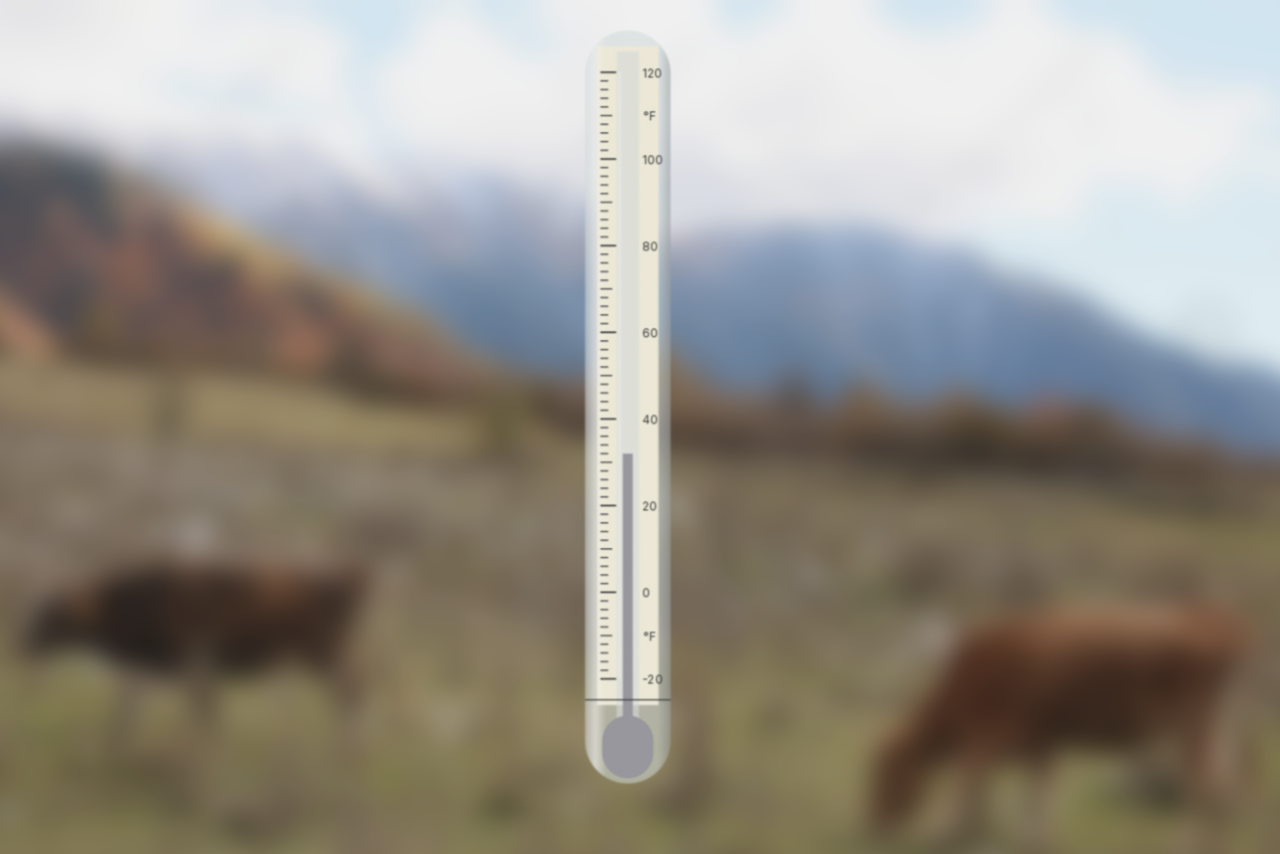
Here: 32 °F
